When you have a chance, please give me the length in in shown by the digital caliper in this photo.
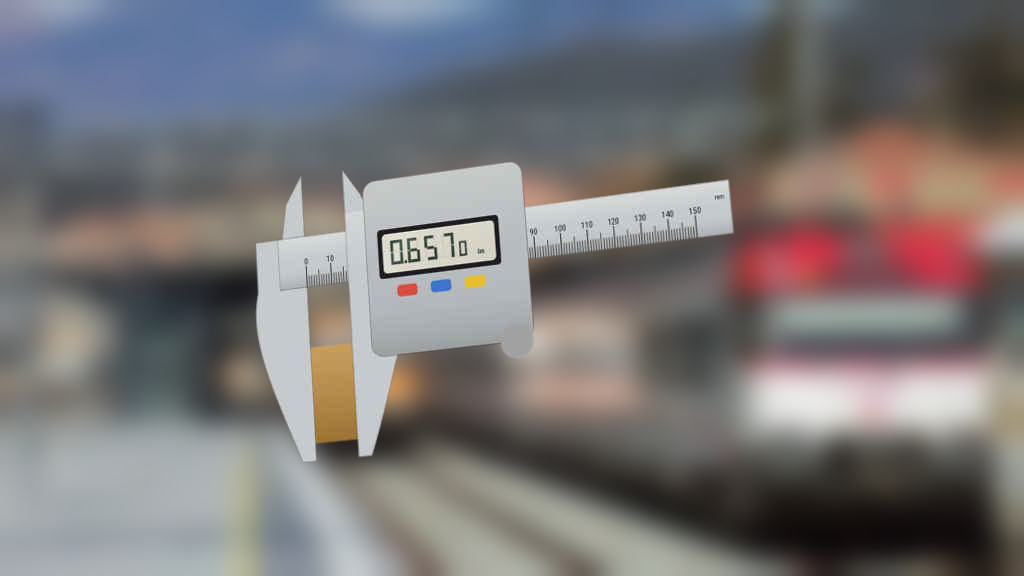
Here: 0.6570 in
